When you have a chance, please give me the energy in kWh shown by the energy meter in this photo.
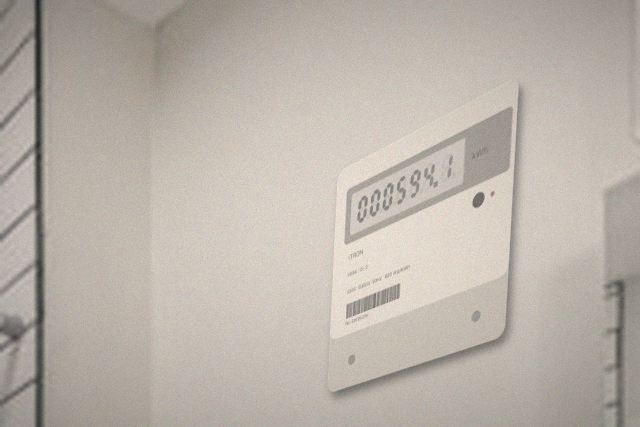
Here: 594.1 kWh
